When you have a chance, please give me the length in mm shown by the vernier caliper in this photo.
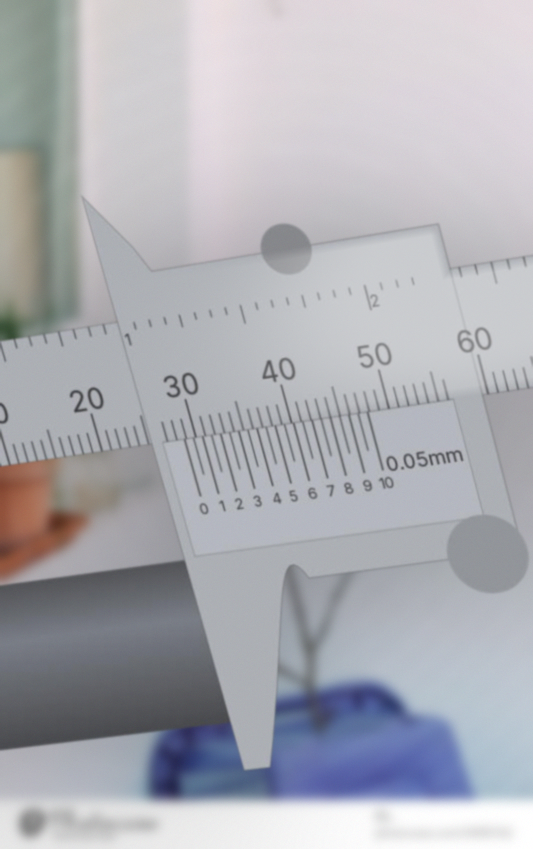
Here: 28.8 mm
